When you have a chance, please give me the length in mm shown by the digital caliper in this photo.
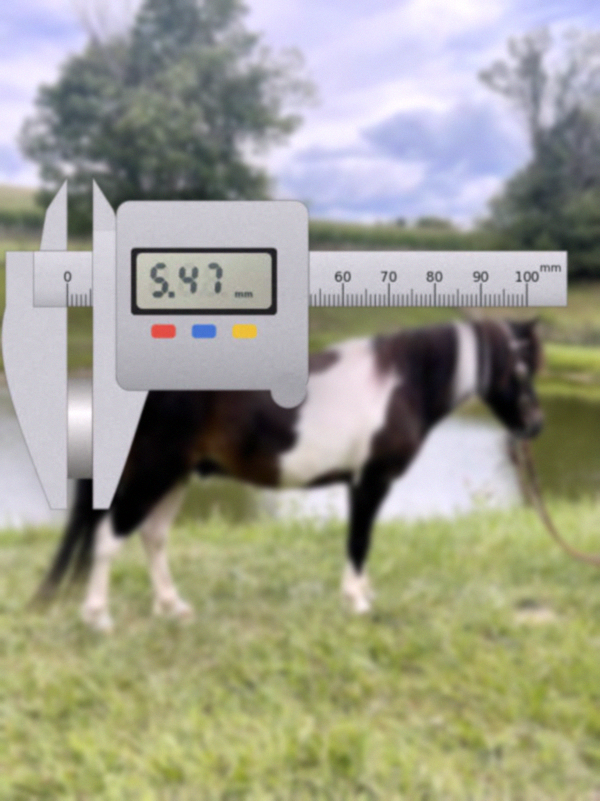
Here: 5.47 mm
